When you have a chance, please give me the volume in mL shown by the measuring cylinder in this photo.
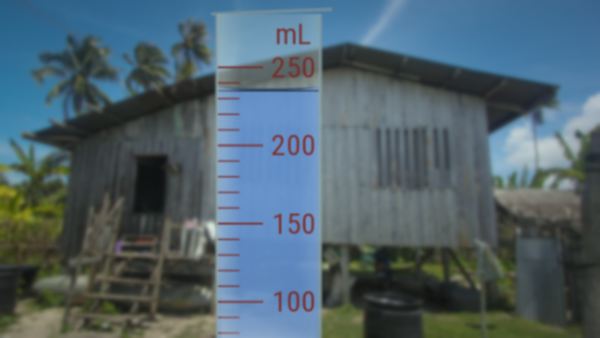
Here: 235 mL
